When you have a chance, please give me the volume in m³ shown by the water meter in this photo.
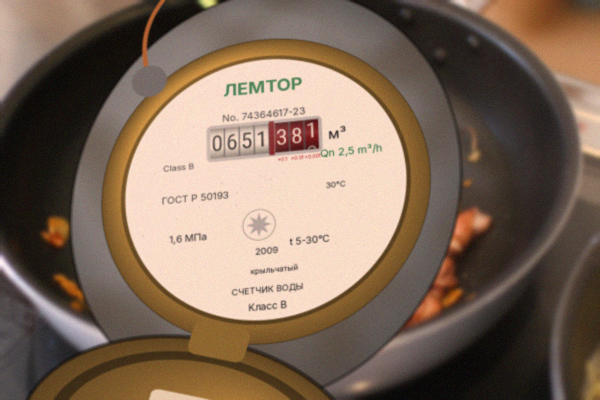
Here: 651.381 m³
